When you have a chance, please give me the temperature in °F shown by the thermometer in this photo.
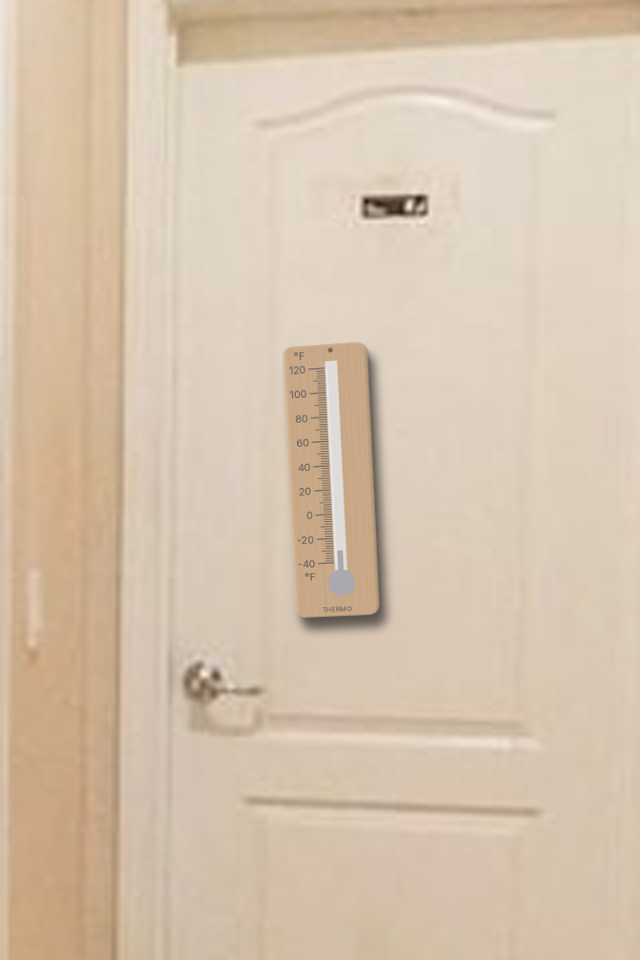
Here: -30 °F
